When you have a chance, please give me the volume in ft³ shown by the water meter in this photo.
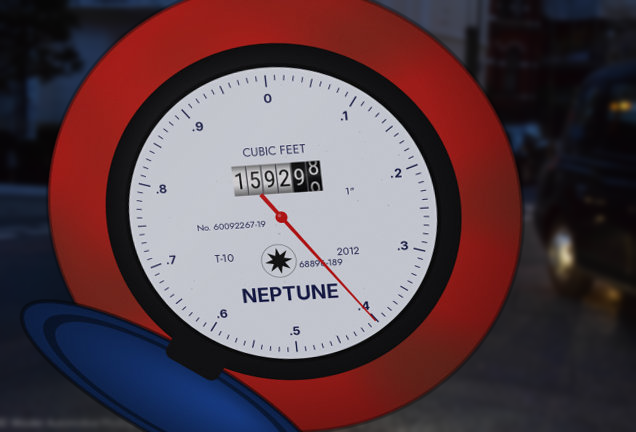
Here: 159298.40 ft³
